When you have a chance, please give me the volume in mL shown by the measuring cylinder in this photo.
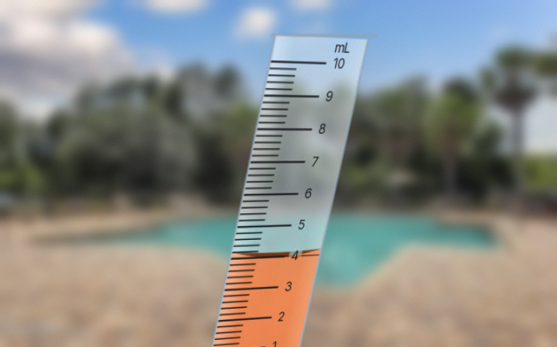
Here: 4 mL
